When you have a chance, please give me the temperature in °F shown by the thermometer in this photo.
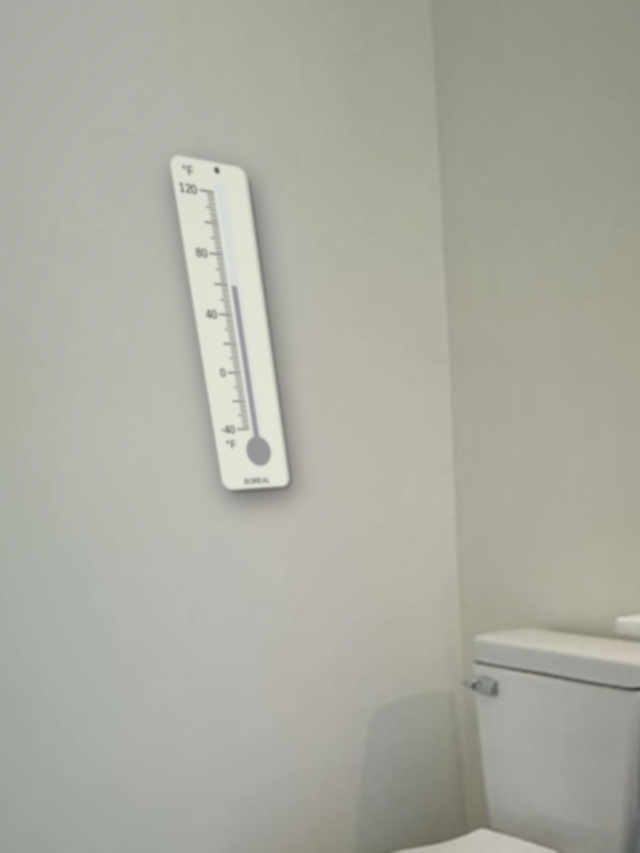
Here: 60 °F
